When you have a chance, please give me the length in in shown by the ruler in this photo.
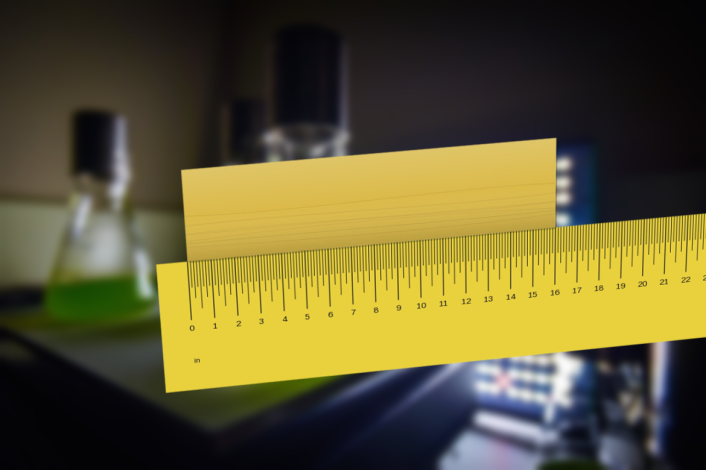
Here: 16 in
